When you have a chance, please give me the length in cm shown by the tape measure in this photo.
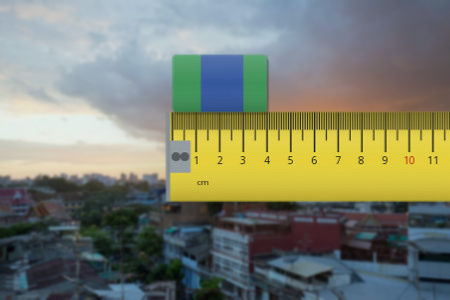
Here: 4 cm
